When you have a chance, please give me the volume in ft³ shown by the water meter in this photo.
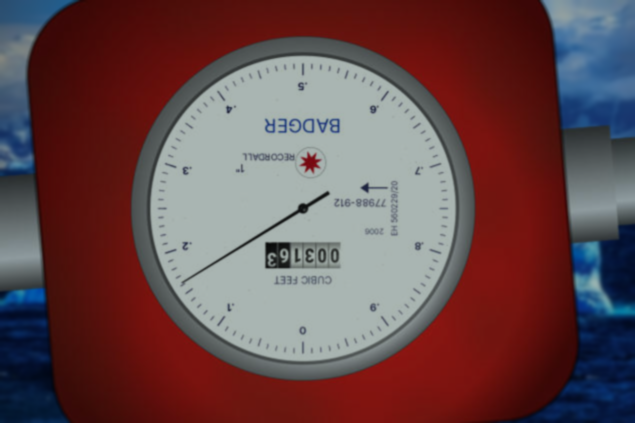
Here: 3163.16 ft³
